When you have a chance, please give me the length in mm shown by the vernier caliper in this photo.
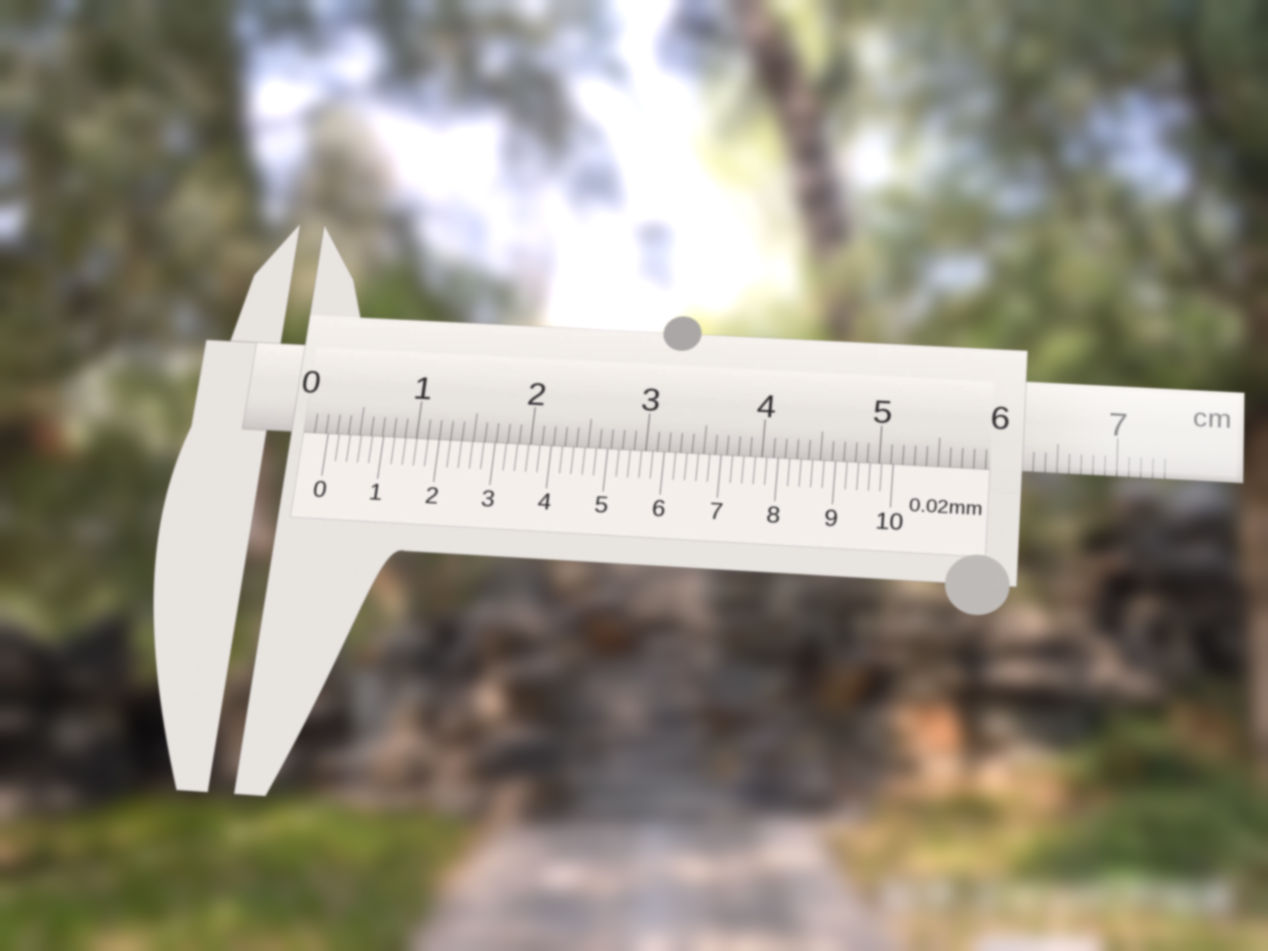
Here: 2.2 mm
